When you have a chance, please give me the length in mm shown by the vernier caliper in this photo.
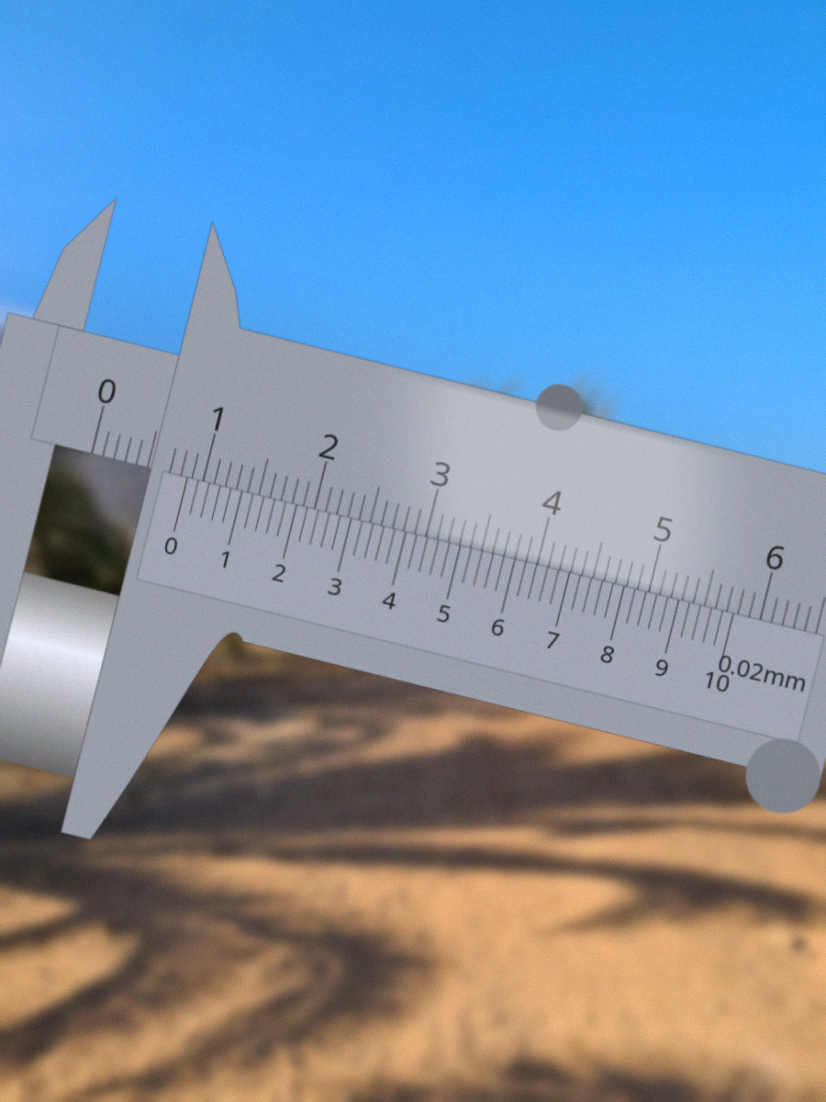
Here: 8.6 mm
